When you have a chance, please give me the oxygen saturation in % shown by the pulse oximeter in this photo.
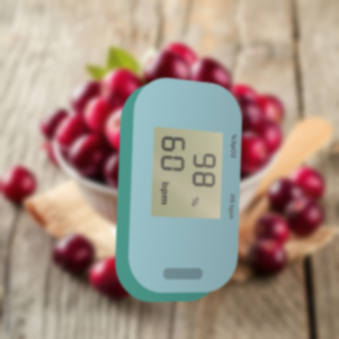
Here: 98 %
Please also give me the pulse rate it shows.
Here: 60 bpm
